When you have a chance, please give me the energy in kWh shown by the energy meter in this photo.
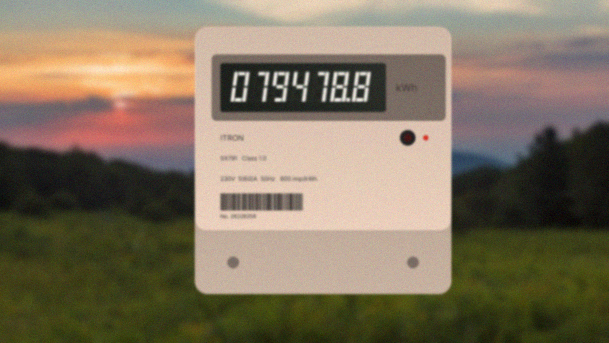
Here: 79478.8 kWh
